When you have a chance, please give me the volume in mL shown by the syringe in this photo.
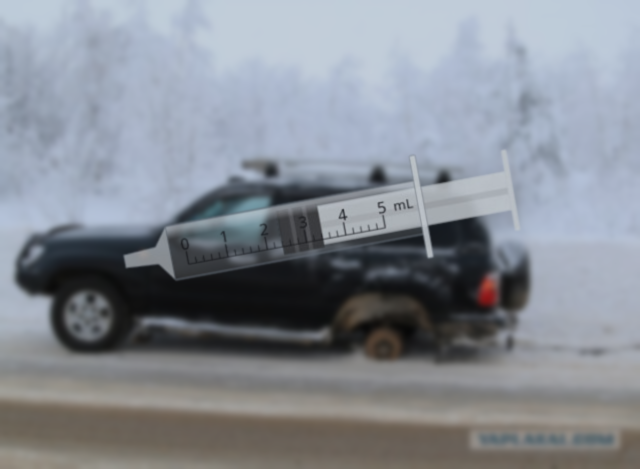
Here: 2.4 mL
